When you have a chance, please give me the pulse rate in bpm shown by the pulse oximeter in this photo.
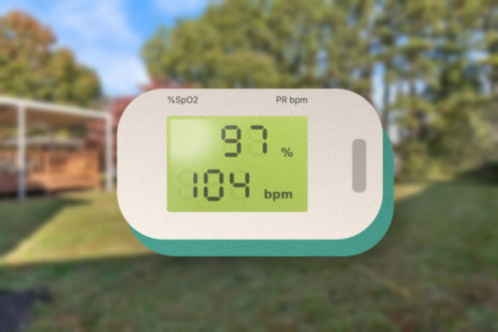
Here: 104 bpm
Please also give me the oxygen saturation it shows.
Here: 97 %
